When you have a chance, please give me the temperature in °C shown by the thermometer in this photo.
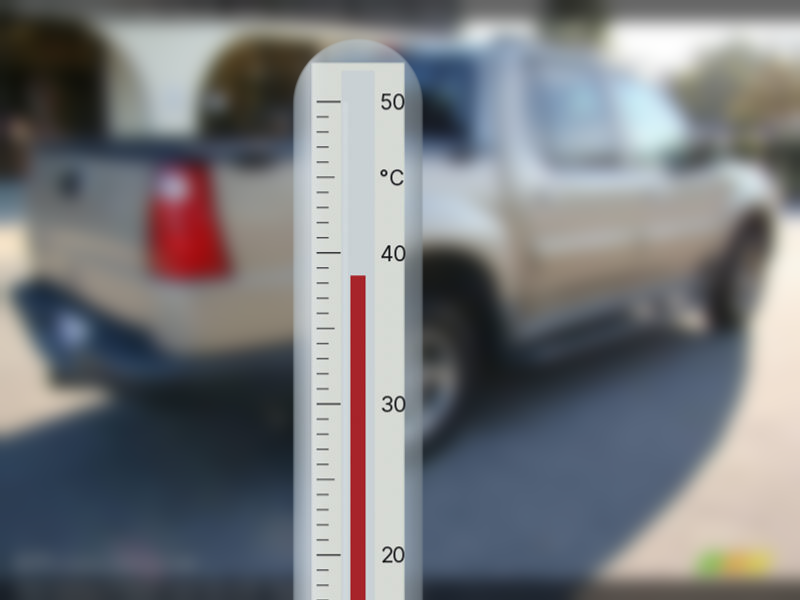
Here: 38.5 °C
